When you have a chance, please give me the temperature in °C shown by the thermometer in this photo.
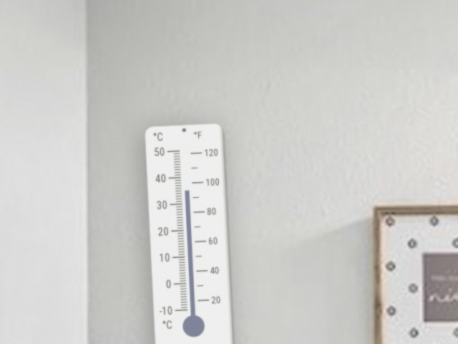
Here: 35 °C
